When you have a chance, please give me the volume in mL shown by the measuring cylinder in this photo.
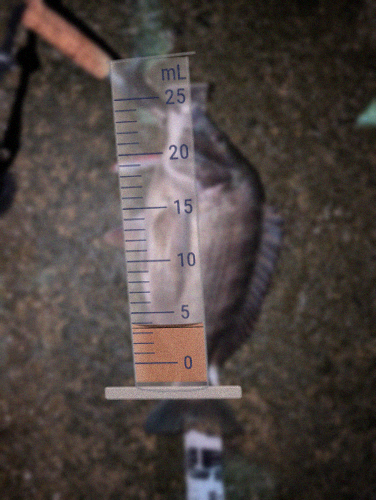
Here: 3.5 mL
